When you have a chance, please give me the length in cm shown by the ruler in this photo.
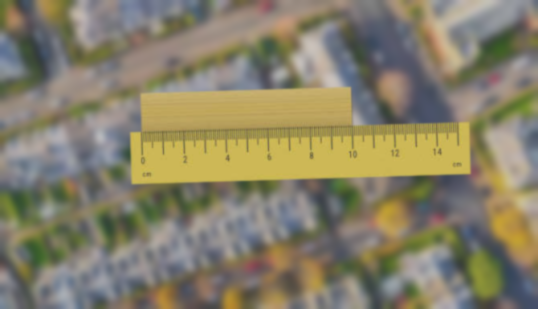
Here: 10 cm
